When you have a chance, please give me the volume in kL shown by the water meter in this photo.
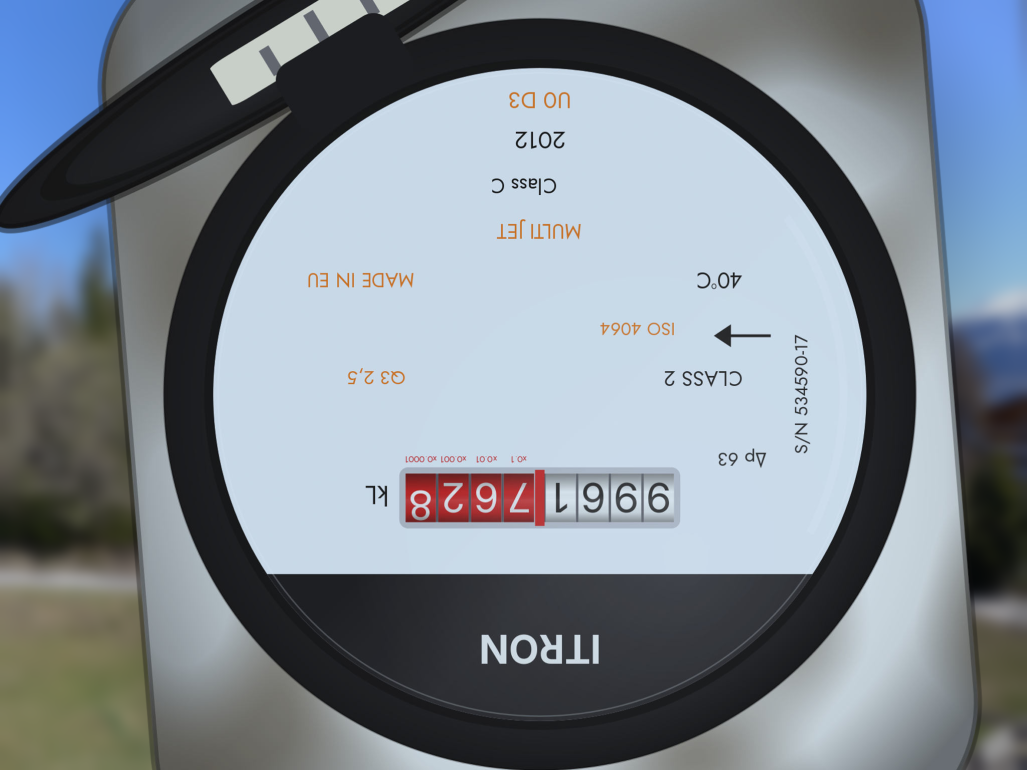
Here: 9961.7628 kL
